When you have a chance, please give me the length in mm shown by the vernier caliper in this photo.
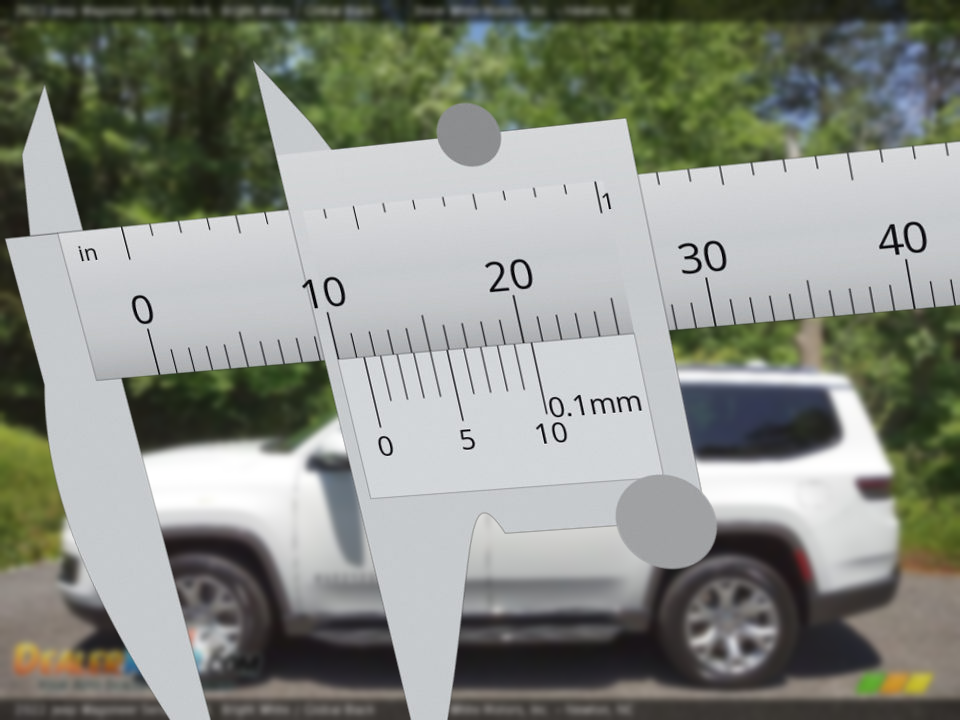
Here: 11.4 mm
